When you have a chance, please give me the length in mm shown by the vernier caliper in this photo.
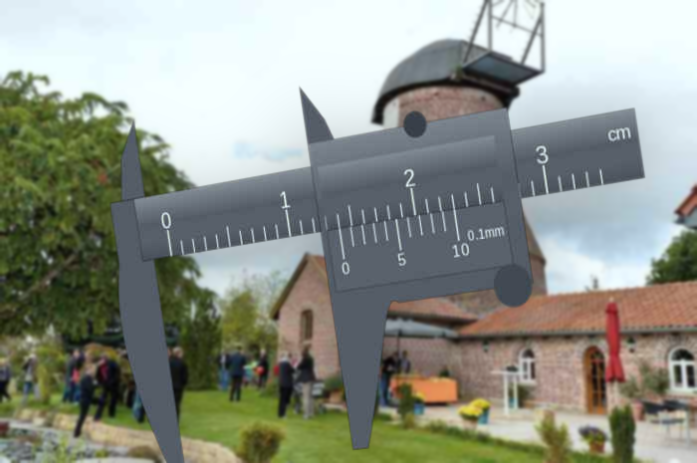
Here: 14.0 mm
